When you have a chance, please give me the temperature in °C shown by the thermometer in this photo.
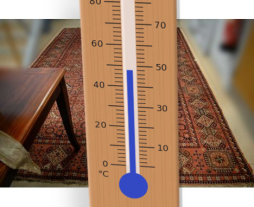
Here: 48 °C
